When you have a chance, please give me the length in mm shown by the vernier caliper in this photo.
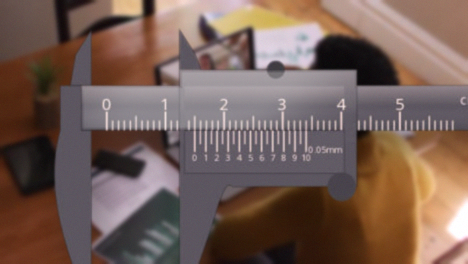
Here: 15.0 mm
